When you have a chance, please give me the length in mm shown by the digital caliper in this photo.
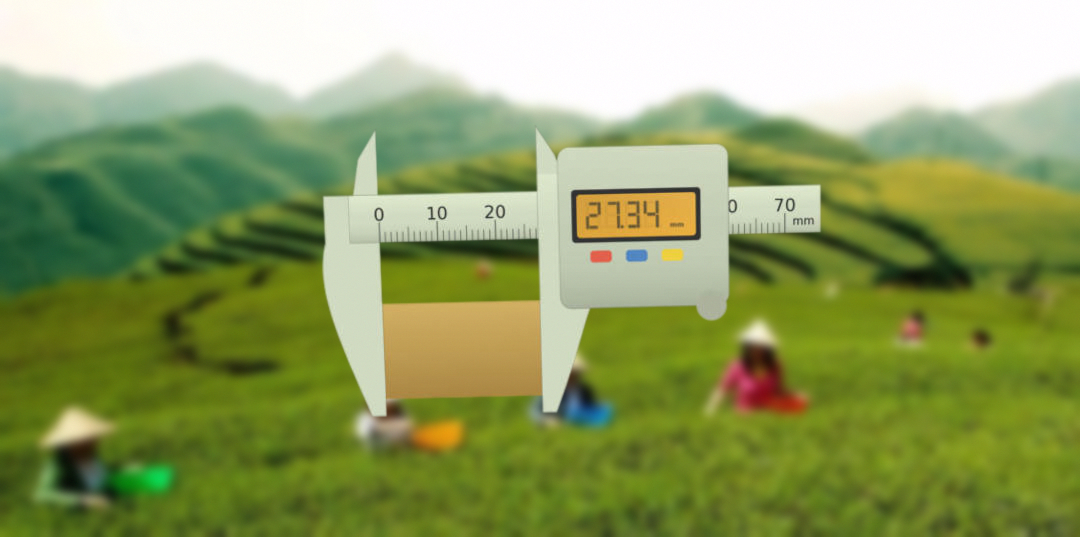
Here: 27.34 mm
